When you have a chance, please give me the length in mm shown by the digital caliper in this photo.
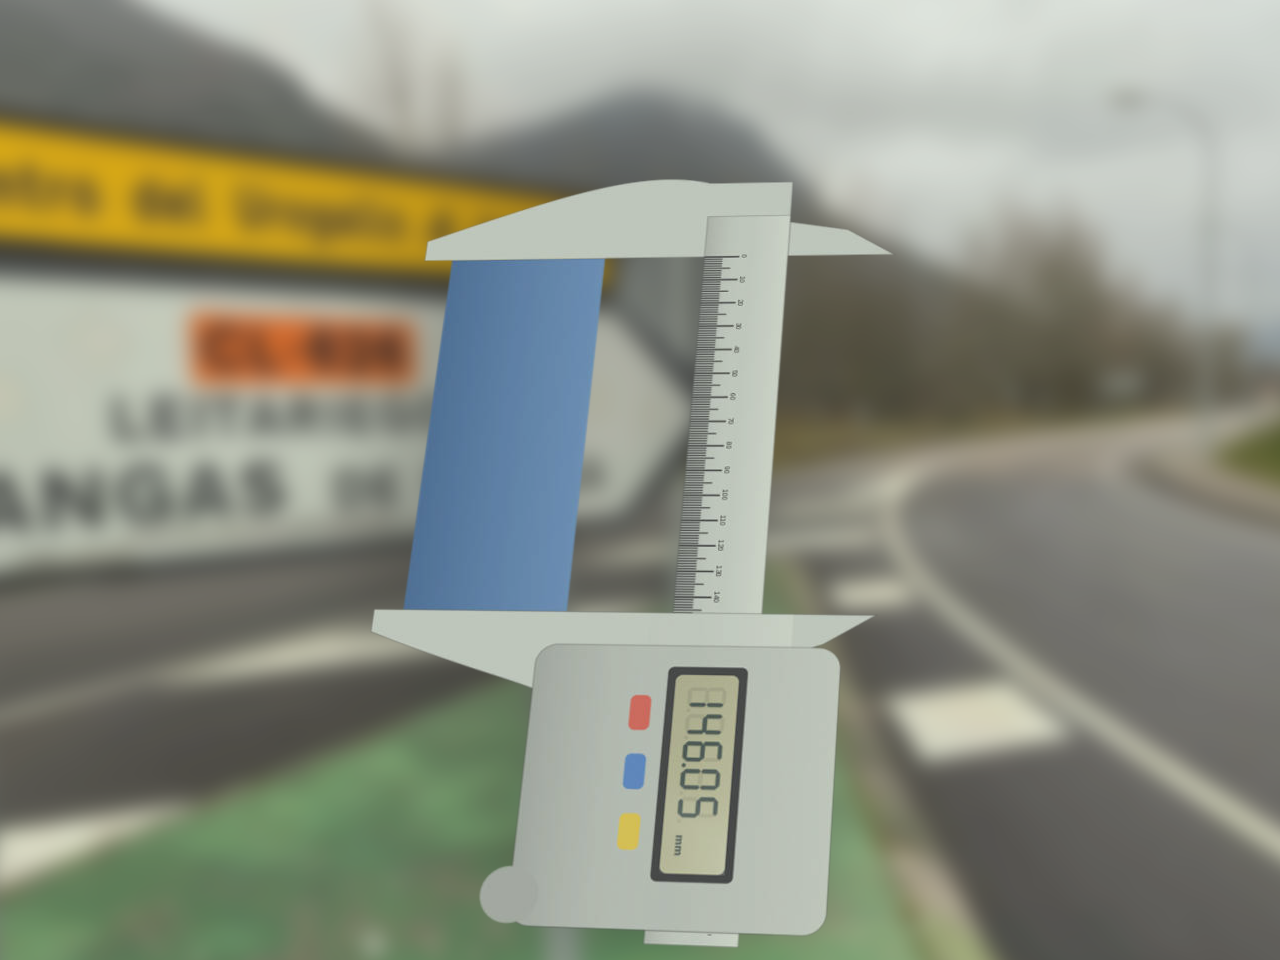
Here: 146.05 mm
